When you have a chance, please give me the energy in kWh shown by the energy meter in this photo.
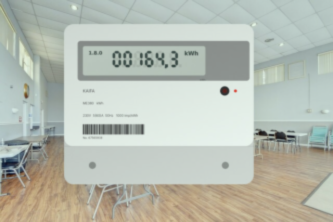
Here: 164.3 kWh
